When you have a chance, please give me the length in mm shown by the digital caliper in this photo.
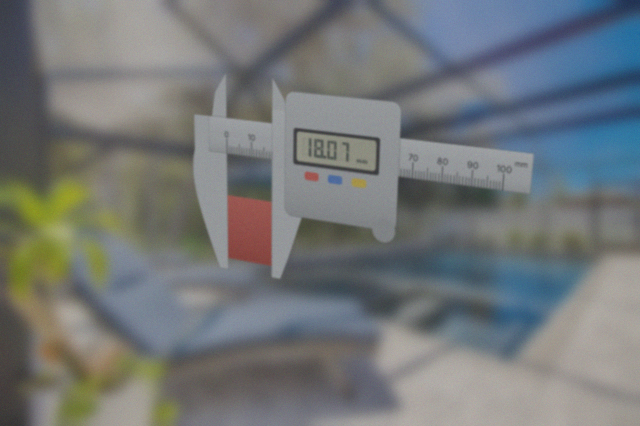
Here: 18.07 mm
